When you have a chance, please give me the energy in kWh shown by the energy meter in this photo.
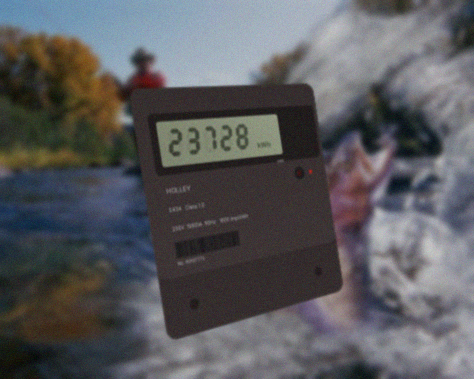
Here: 23728 kWh
